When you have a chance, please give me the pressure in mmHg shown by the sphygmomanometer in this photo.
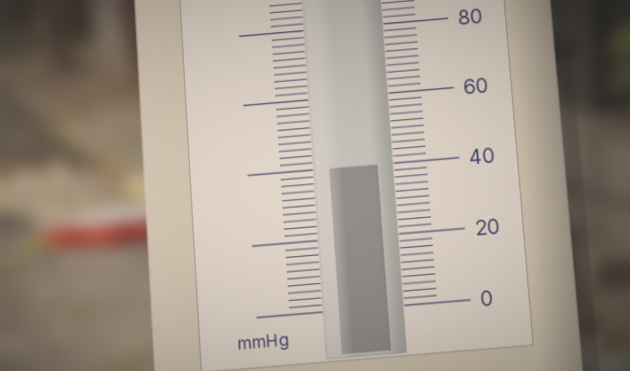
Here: 40 mmHg
